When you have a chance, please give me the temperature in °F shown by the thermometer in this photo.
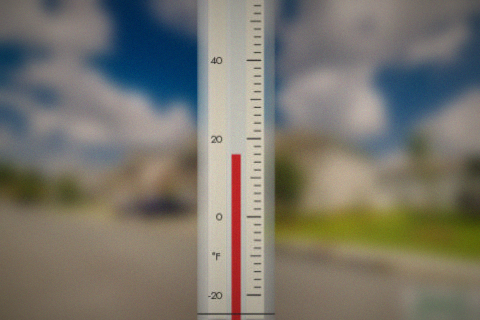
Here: 16 °F
